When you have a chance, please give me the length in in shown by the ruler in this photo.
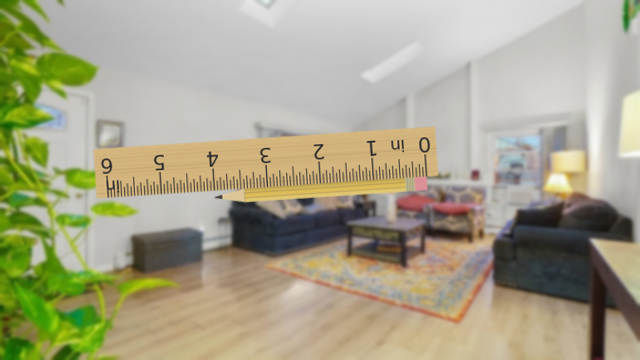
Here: 4 in
